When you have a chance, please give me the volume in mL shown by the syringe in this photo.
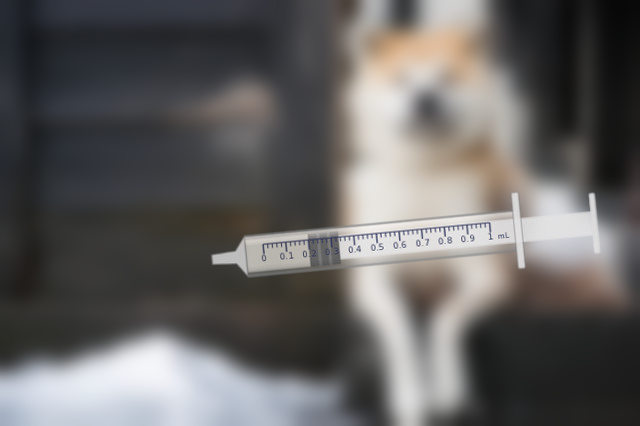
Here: 0.2 mL
